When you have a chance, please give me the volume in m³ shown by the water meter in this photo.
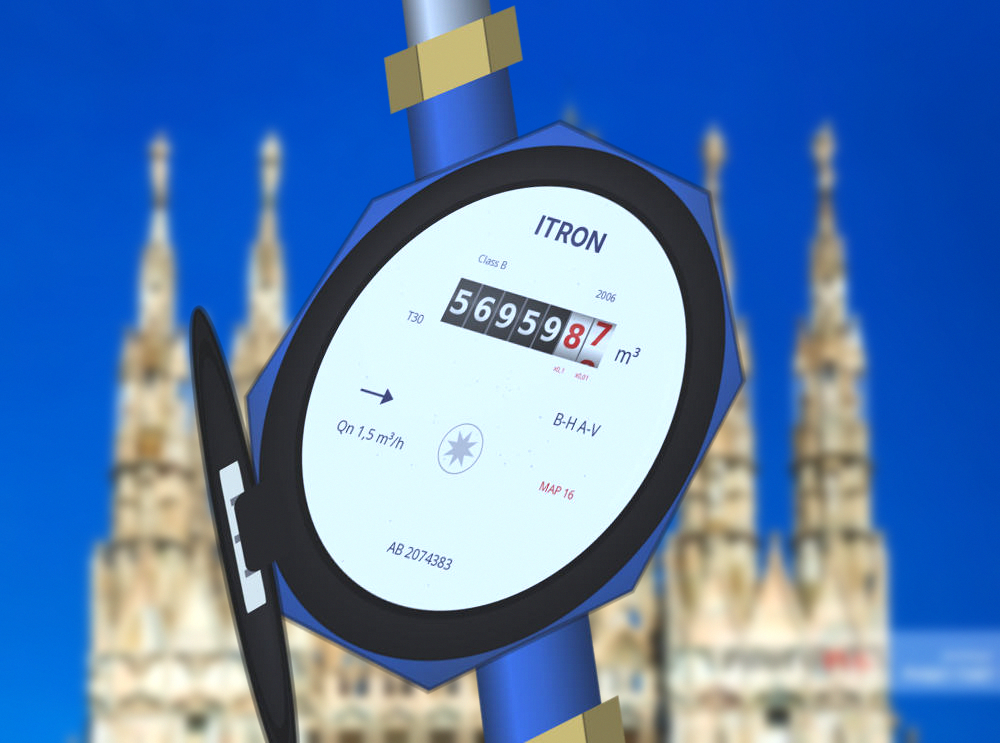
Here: 56959.87 m³
